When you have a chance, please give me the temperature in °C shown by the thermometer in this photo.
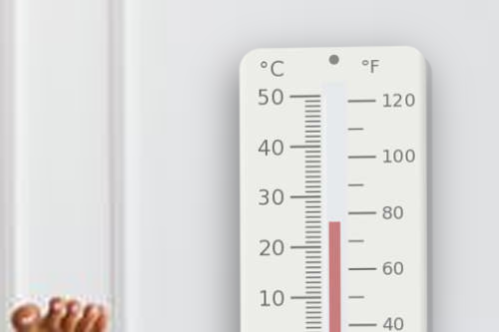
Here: 25 °C
